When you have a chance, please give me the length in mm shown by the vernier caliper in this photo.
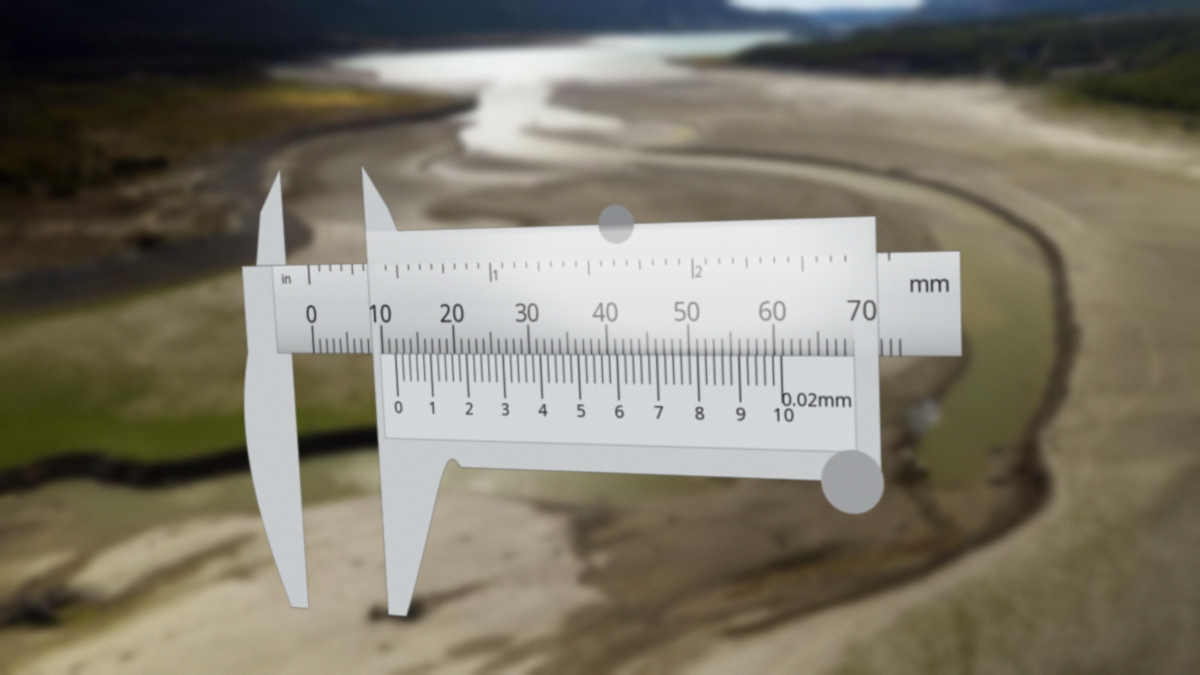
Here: 11.8 mm
